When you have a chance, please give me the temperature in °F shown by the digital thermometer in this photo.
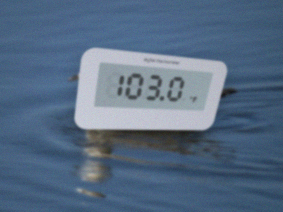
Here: 103.0 °F
